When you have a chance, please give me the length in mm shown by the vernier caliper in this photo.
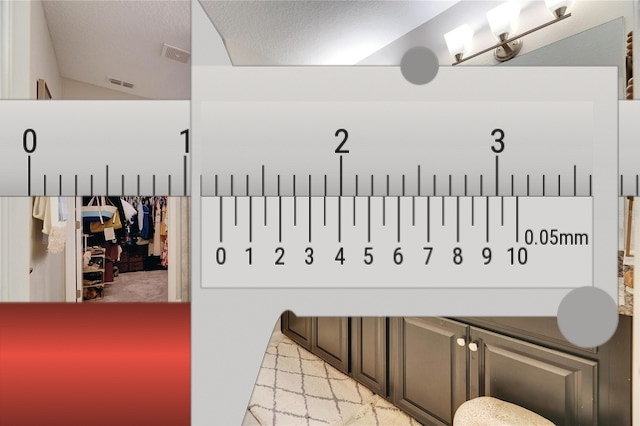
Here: 12.3 mm
